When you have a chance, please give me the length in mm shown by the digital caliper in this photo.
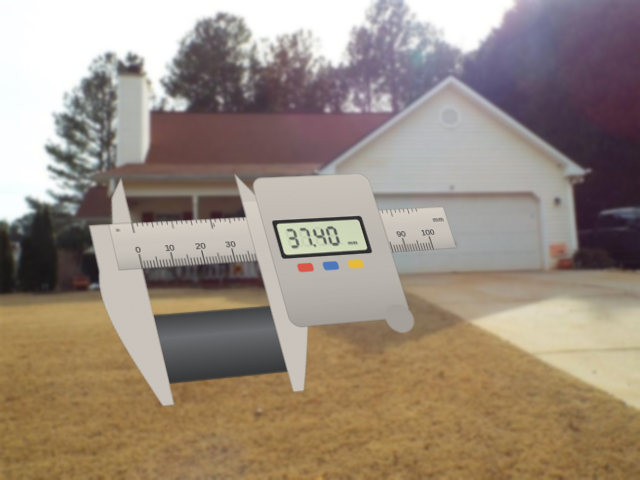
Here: 37.40 mm
